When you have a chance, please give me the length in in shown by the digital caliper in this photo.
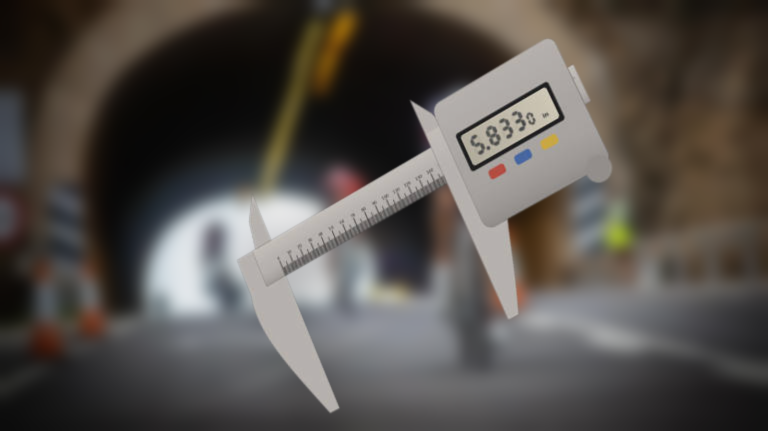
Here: 5.8330 in
